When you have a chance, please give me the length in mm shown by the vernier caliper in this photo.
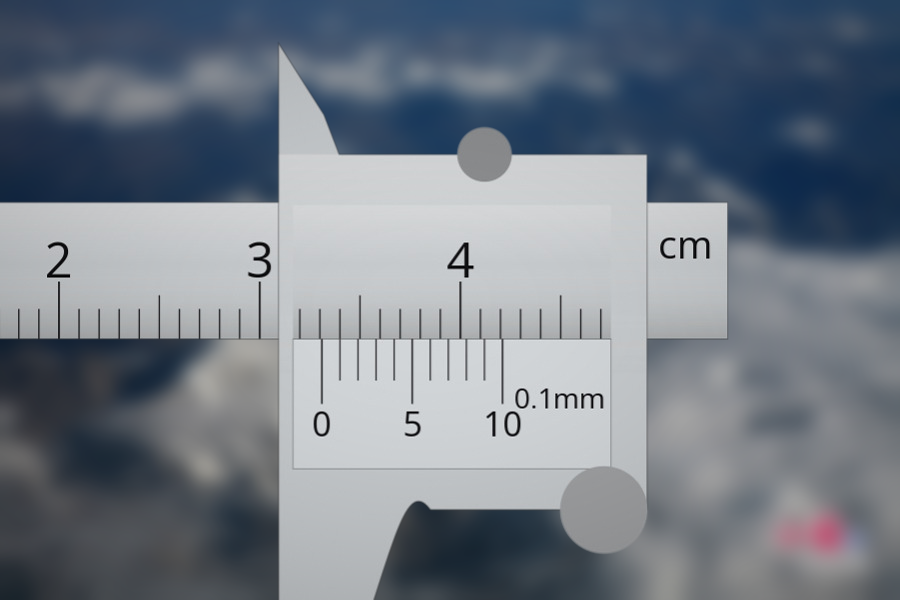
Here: 33.1 mm
